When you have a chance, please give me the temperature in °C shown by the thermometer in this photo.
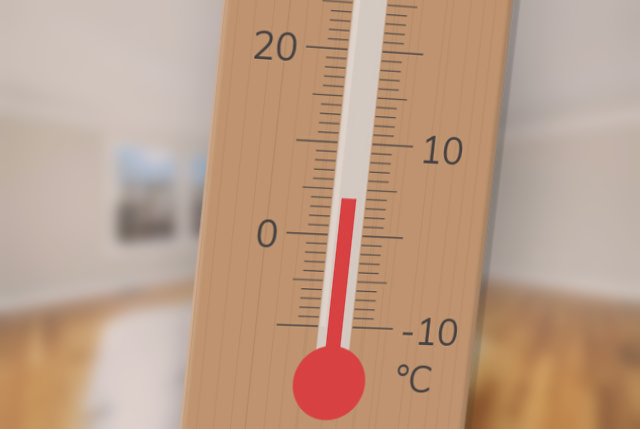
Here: 4 °C
